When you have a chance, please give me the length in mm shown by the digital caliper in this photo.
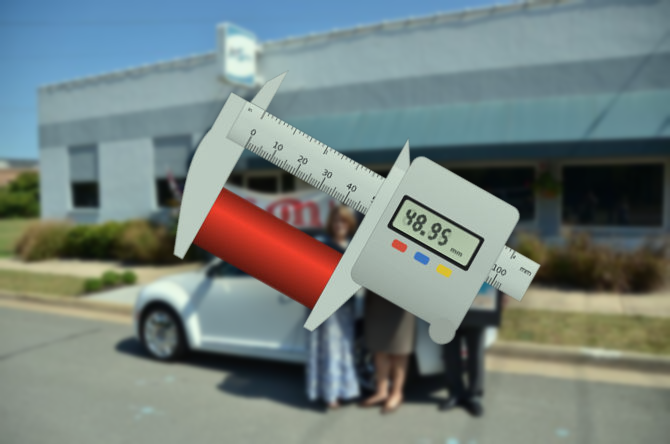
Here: 48.95 mm
